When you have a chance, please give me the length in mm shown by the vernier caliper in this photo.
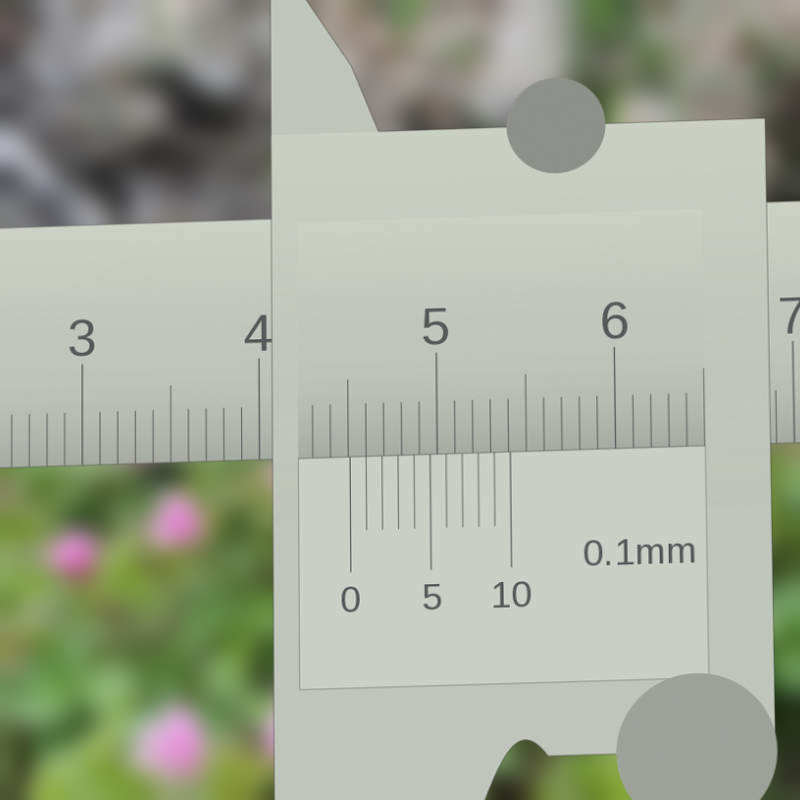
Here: 45.1 mm
